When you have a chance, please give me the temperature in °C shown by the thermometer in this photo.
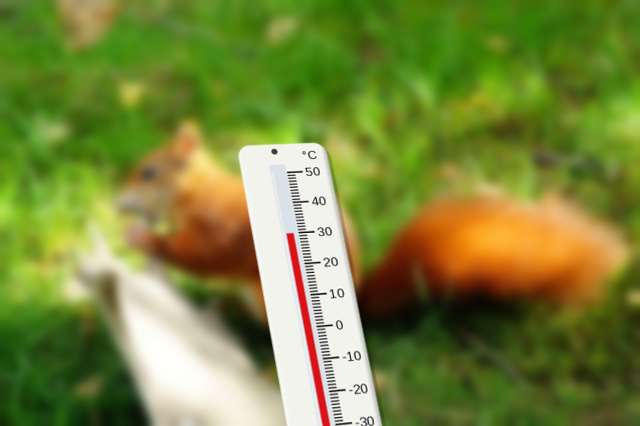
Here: 30 °C
